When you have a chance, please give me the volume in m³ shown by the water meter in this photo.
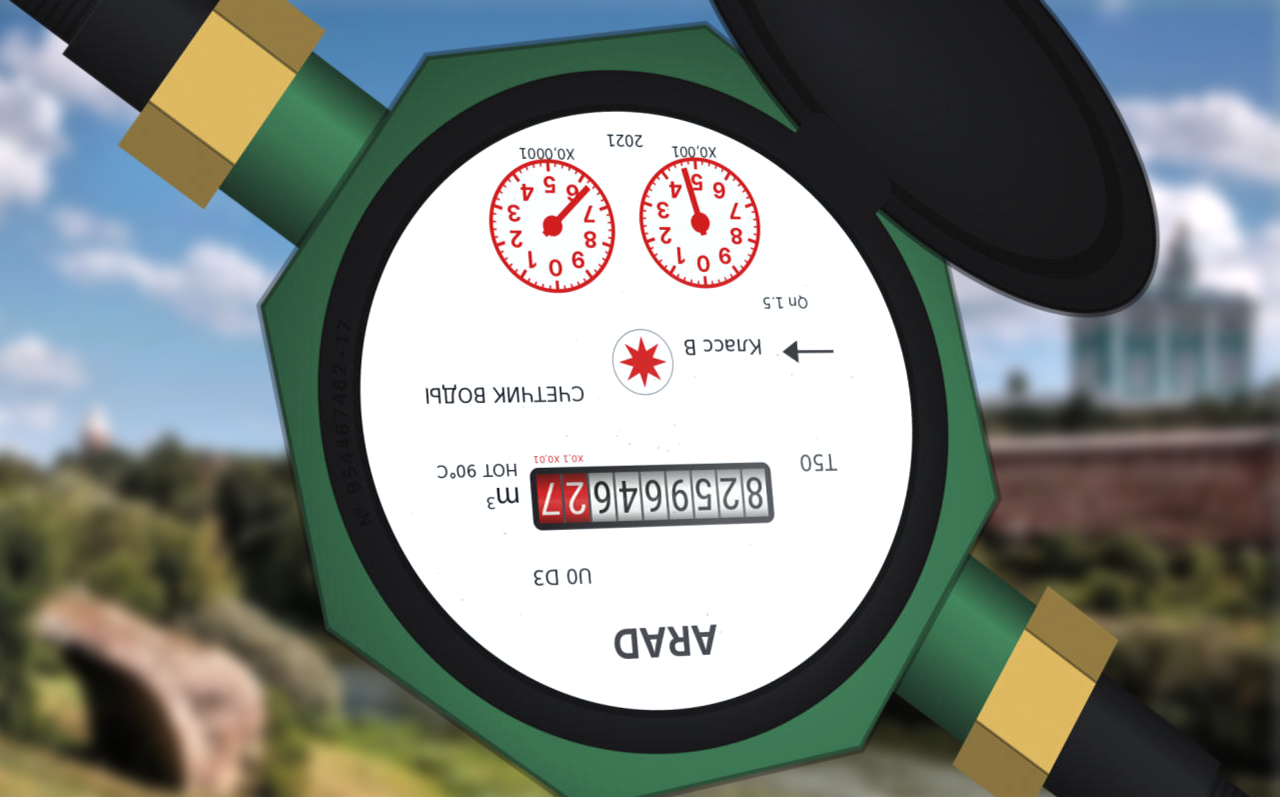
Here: 8259646.2746 m³
